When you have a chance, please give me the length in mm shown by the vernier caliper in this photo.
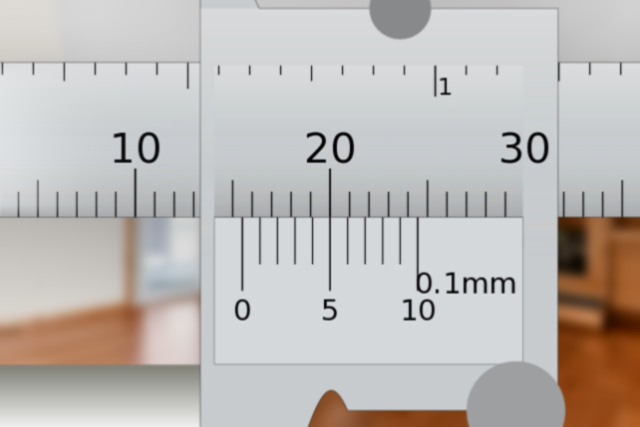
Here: 15.5 mm
